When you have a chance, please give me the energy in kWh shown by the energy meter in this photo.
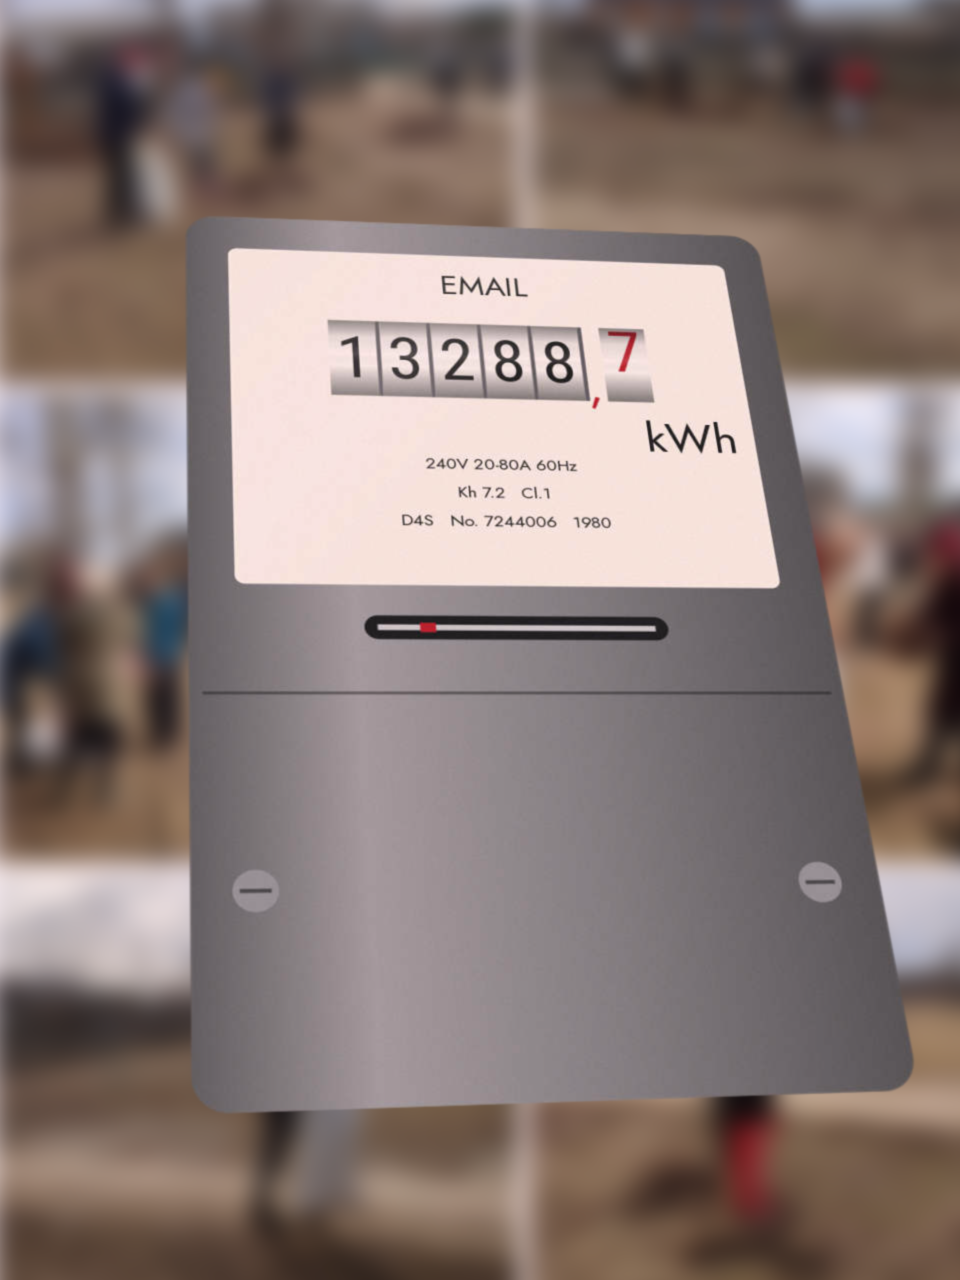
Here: 13288.7 kWh
